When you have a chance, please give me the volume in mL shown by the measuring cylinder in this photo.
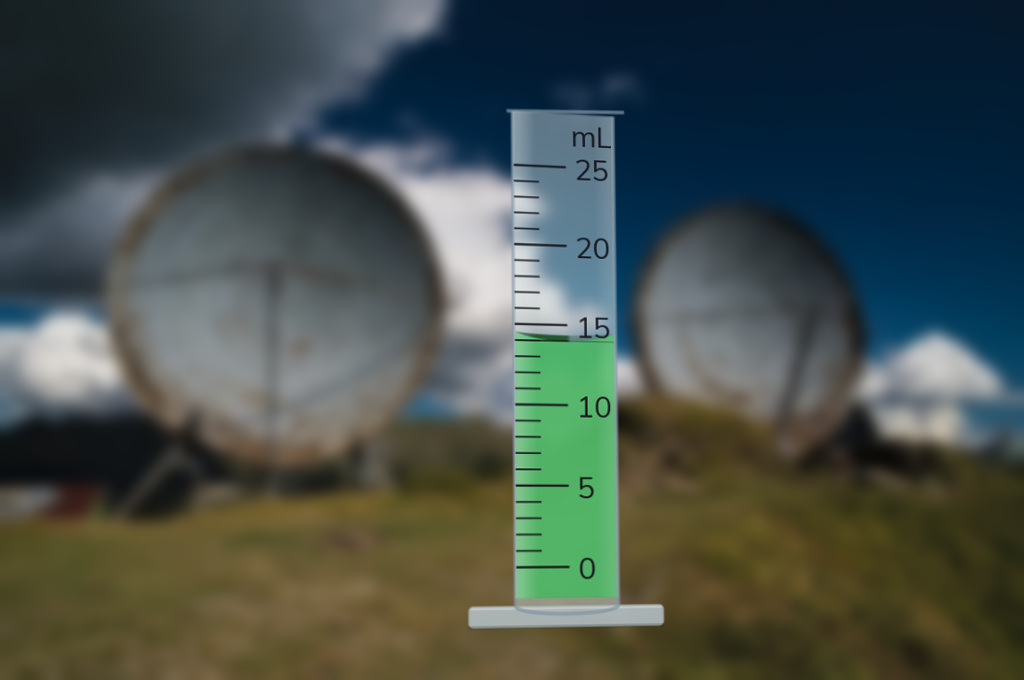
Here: 14 mL
